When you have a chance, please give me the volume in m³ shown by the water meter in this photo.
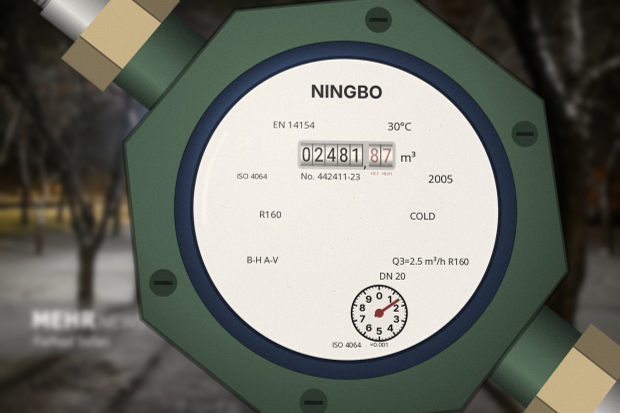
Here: 2481.871 m³
